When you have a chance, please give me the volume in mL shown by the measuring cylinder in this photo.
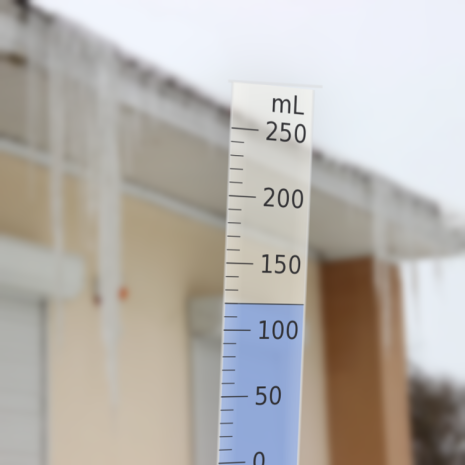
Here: 120 mL
